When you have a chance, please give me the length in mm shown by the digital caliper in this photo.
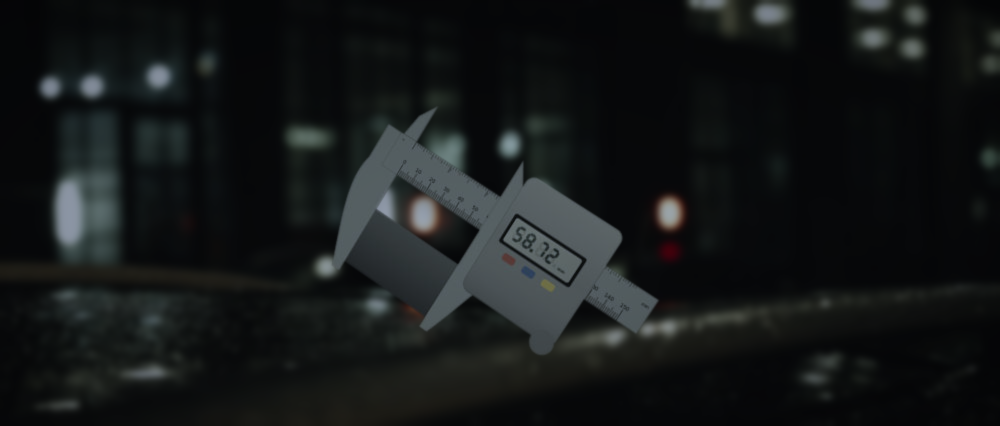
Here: 58.72 mm
